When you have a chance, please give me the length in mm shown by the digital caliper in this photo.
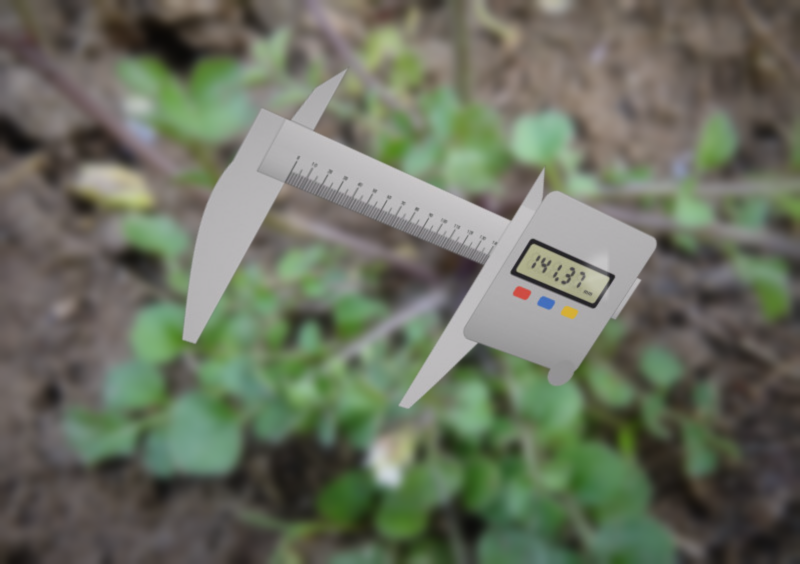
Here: 141.37 mm
